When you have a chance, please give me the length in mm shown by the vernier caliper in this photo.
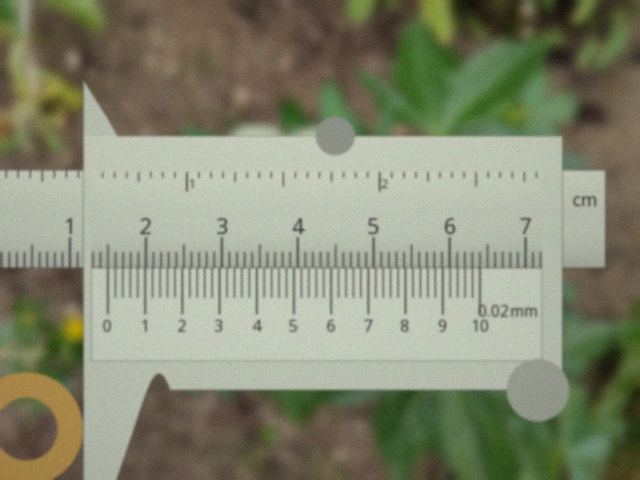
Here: 15.0 mm
